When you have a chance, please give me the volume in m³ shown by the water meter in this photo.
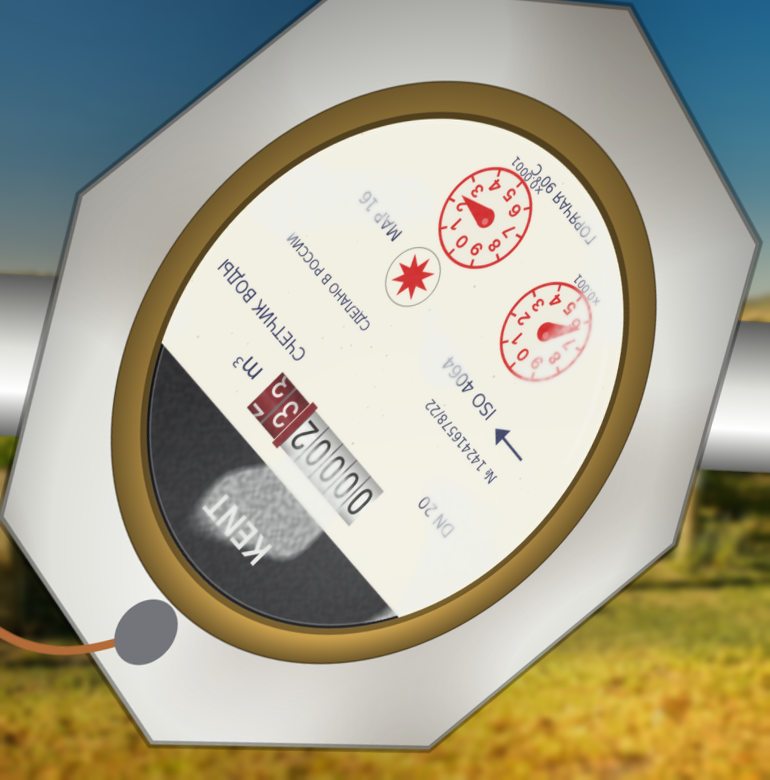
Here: 2.3262 m³
